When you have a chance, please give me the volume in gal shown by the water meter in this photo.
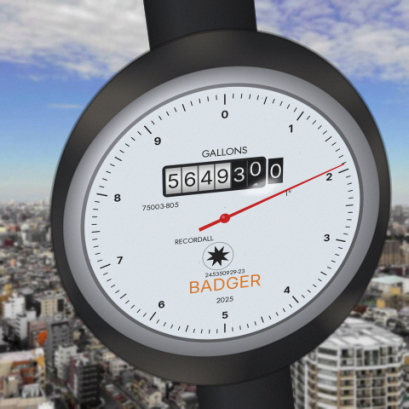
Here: 5649301.9 gal
